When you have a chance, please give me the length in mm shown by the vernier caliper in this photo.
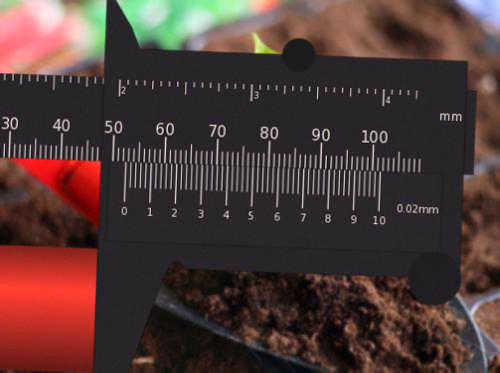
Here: 52.5 mm
